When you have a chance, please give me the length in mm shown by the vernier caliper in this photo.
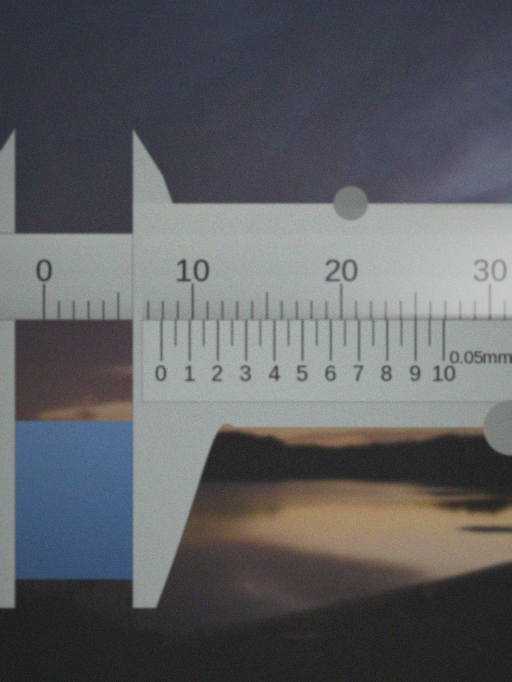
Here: 7.9 mm
